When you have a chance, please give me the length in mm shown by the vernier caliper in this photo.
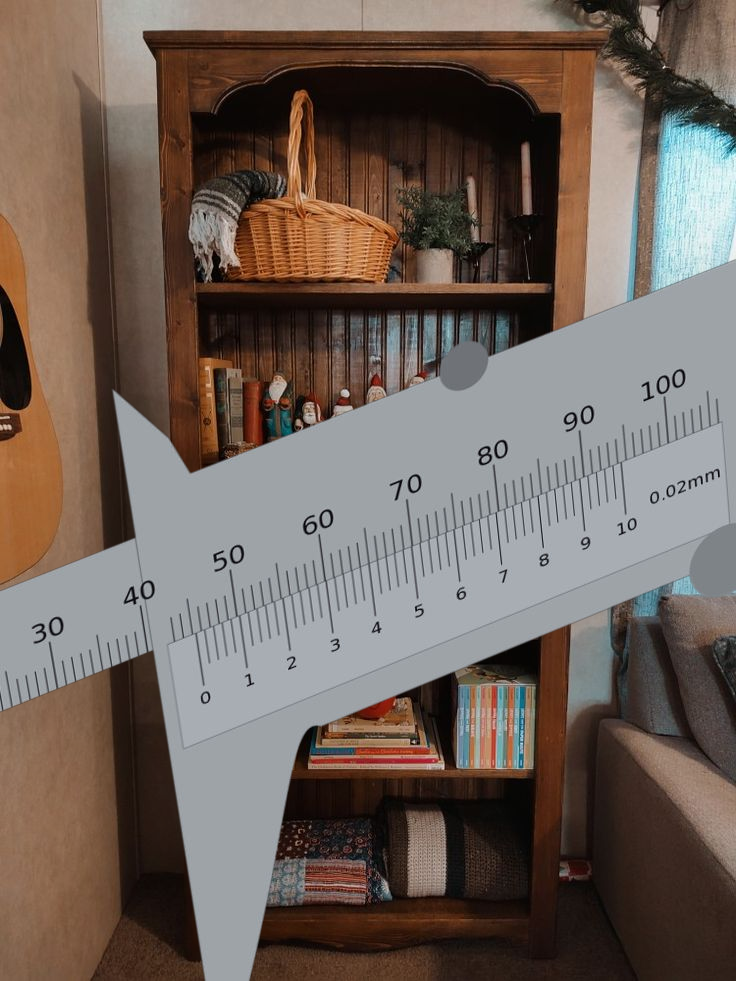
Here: 45.4 mm
